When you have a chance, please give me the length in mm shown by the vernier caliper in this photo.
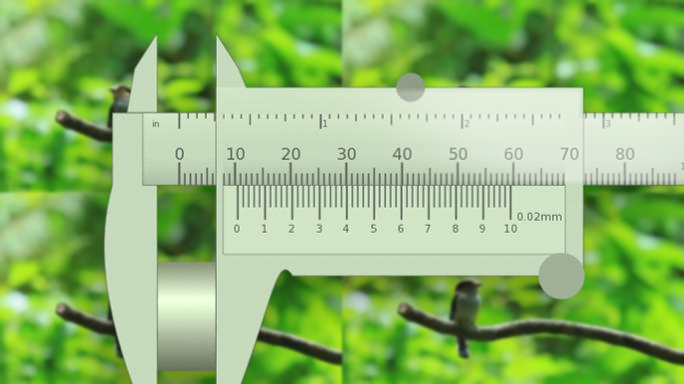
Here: 10.5 mm
